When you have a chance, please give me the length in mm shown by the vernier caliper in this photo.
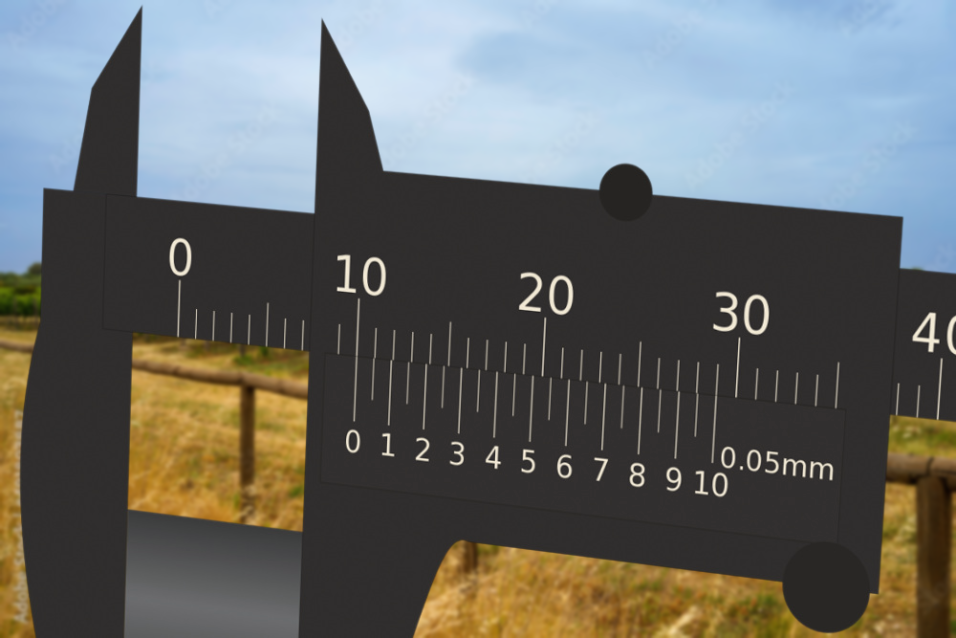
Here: 10.0 mm
